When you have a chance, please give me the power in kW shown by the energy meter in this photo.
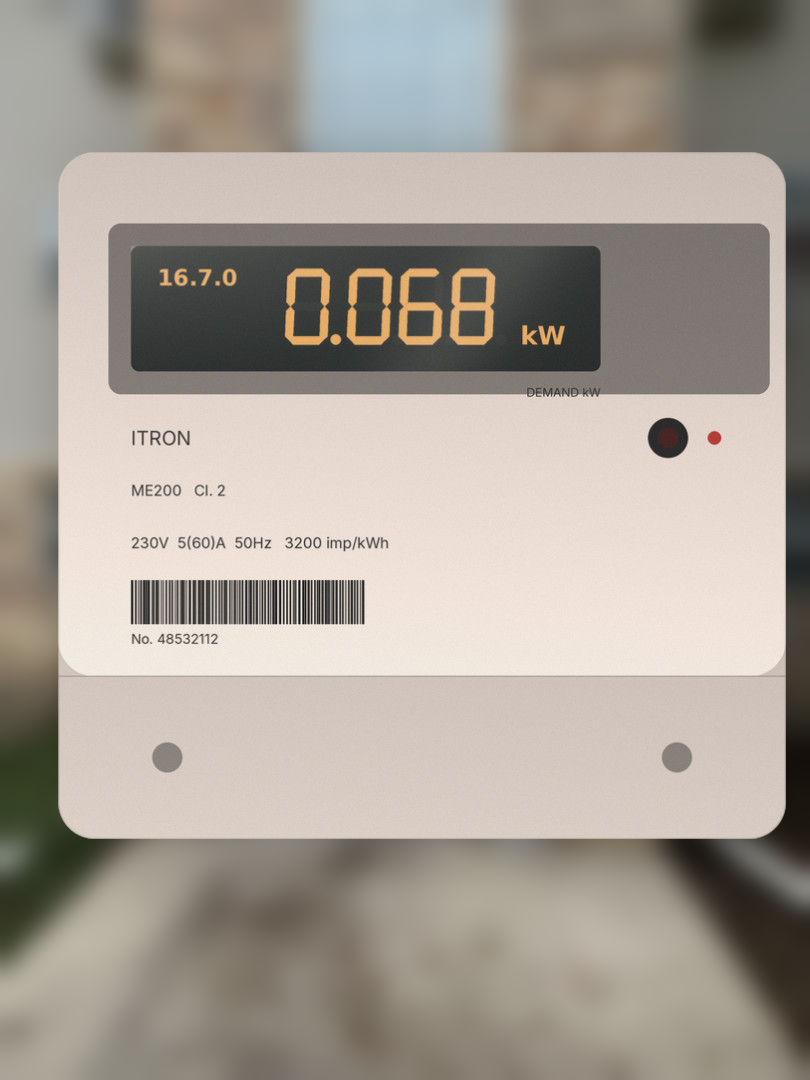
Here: 0.068 kW
